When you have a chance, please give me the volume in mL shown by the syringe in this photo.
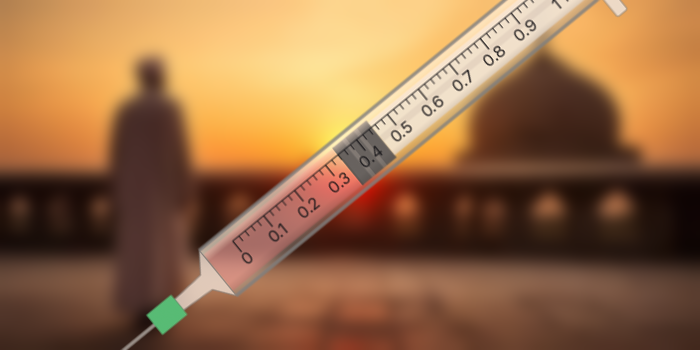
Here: 0.34 mL
